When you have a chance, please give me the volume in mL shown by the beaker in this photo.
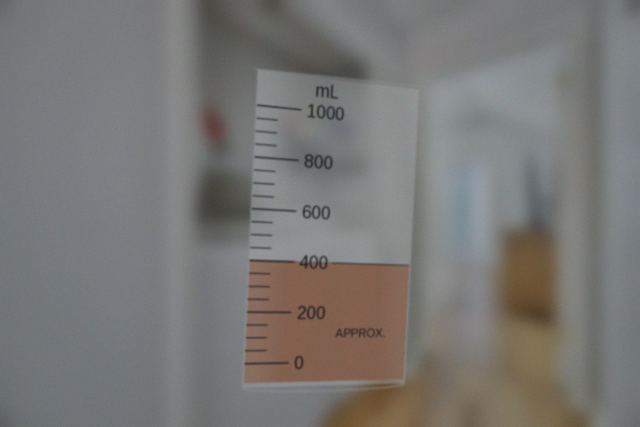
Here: 400 mL
